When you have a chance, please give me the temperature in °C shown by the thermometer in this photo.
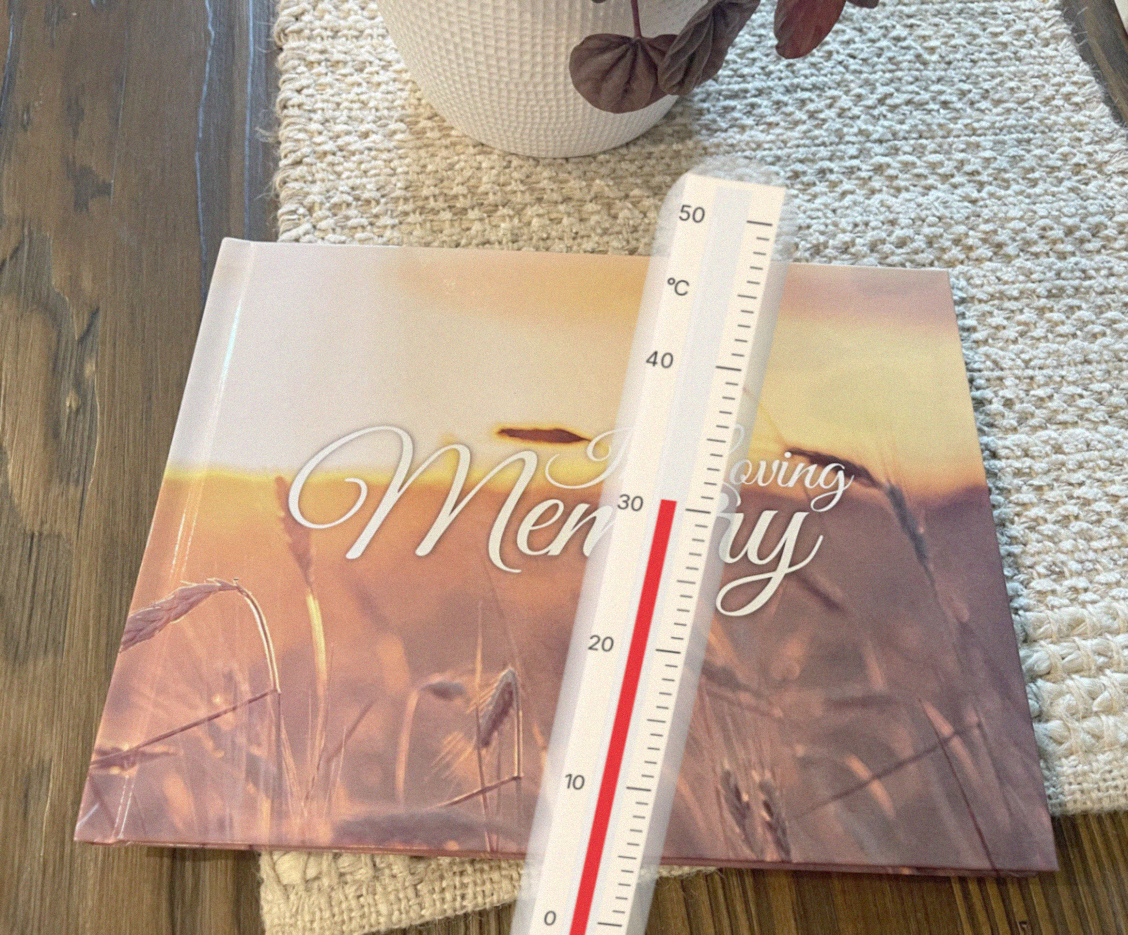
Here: 30.5 °C
